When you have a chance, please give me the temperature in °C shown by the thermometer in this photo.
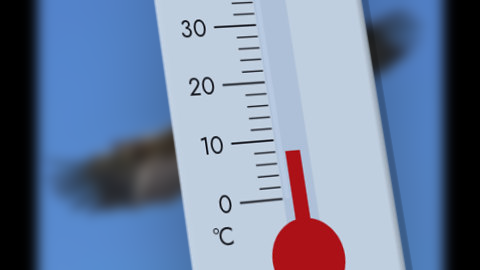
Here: 8 °C
